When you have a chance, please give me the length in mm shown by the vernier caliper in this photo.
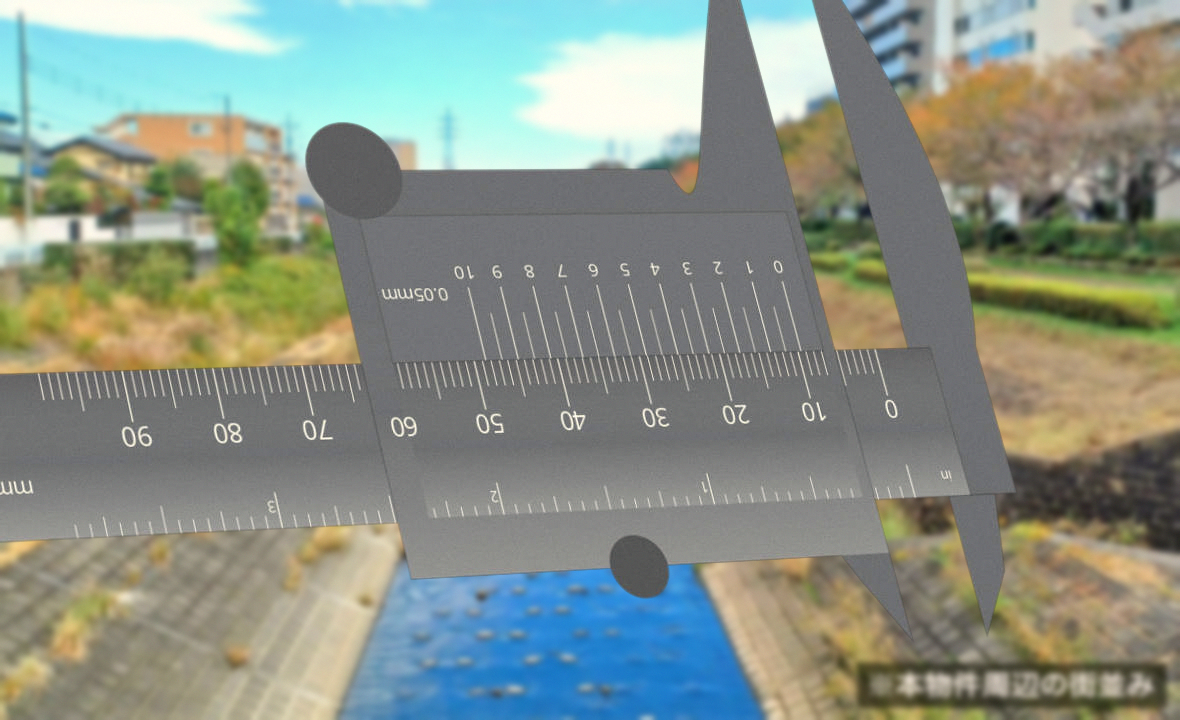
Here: 9.6 mm
